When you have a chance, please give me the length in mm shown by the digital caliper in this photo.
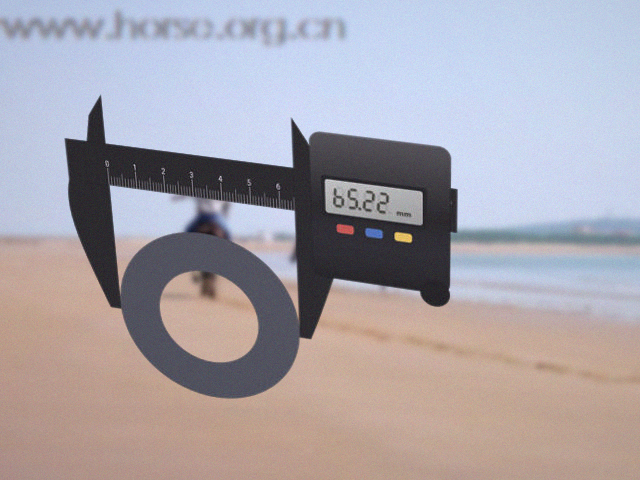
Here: 65.22 mm
